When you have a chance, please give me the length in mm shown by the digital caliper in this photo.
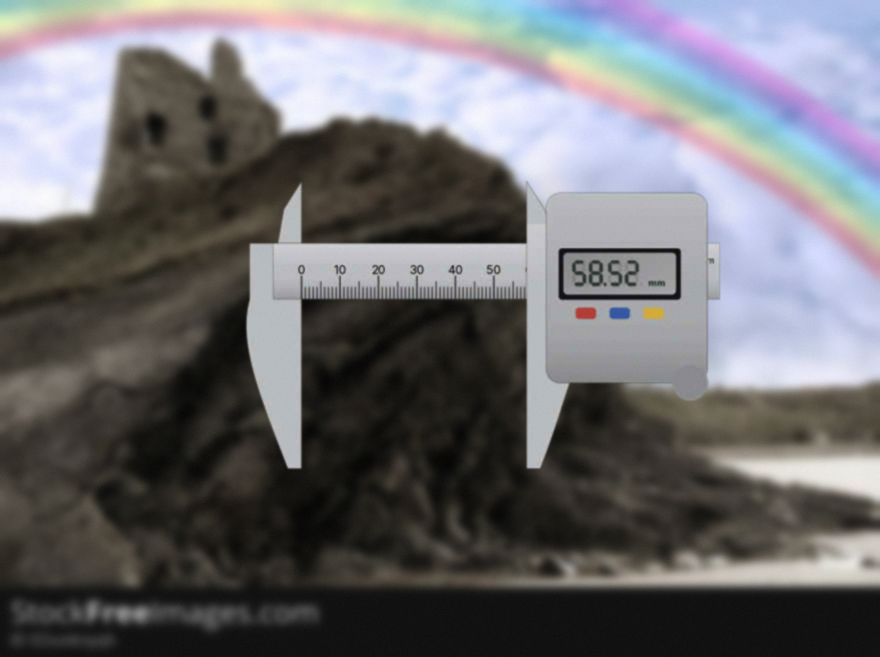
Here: 58.52 mm
